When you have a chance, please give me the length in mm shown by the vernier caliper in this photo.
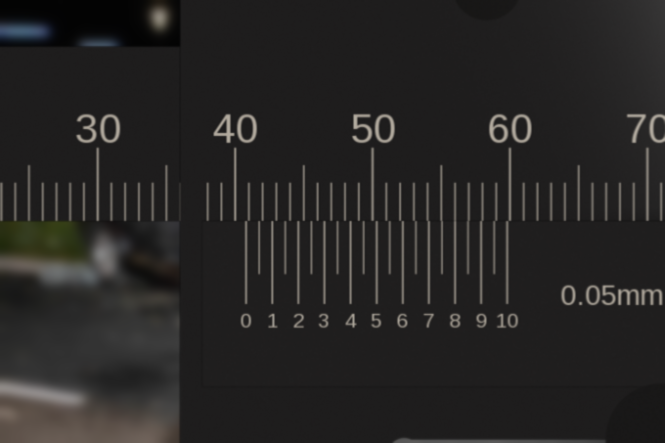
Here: 40.8 mm
